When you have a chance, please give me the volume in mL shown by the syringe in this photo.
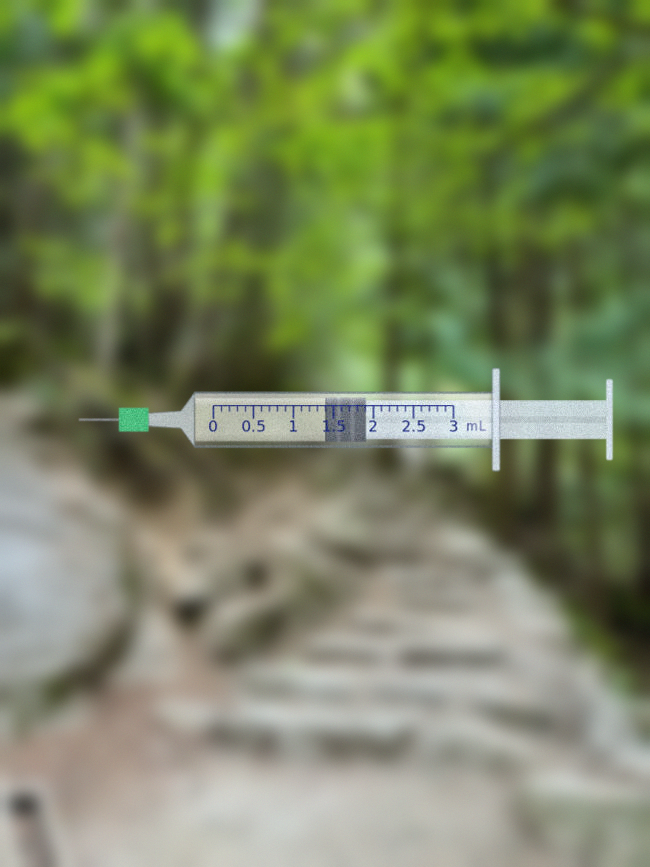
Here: 1.4 mL
